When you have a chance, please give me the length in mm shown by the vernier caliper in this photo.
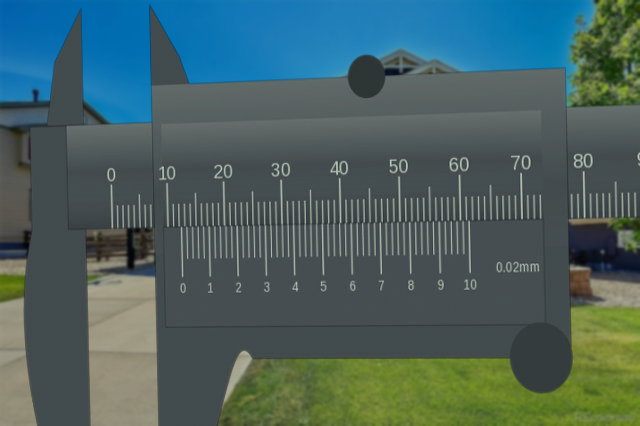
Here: 12.4 mm
